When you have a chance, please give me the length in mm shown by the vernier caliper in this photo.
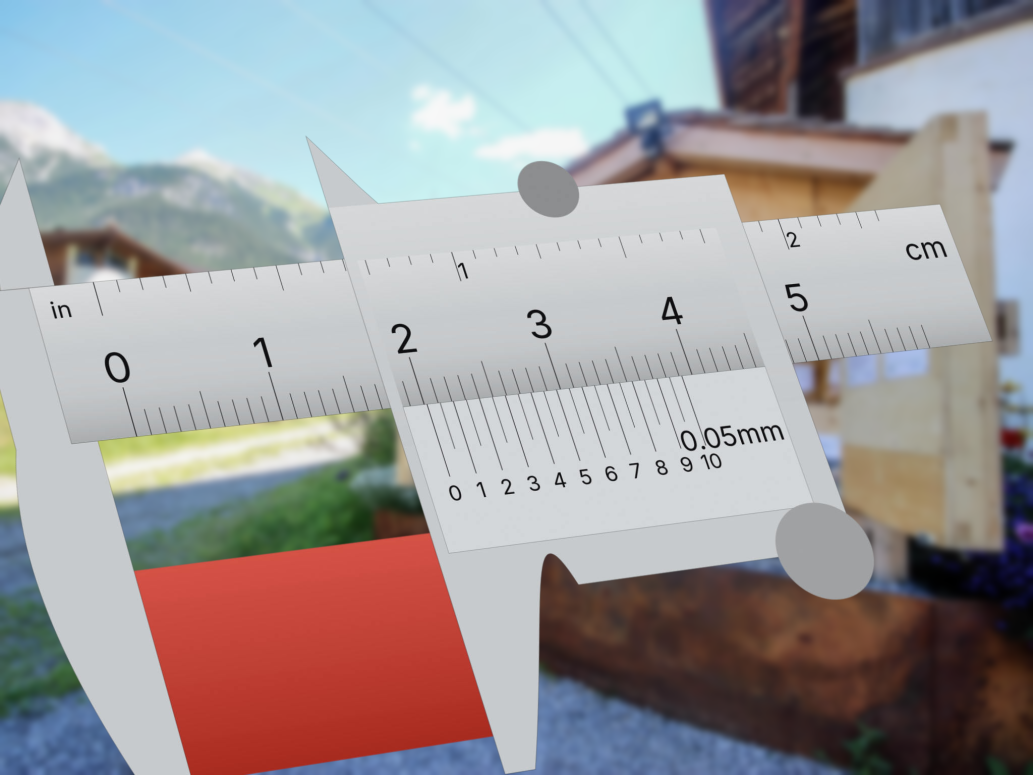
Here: 20.2 mm
